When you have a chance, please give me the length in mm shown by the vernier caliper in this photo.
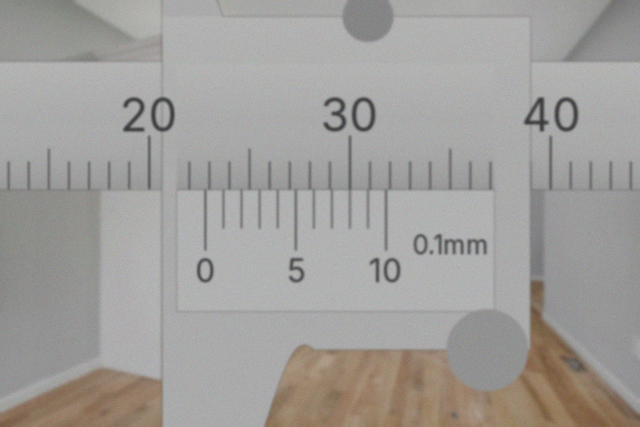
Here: 22.8 mm
